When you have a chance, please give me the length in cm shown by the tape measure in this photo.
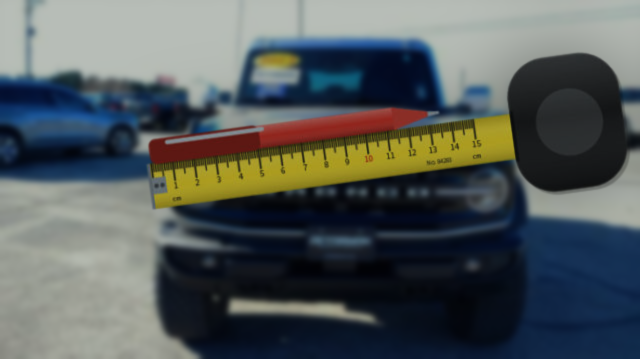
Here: 13.5 cm
